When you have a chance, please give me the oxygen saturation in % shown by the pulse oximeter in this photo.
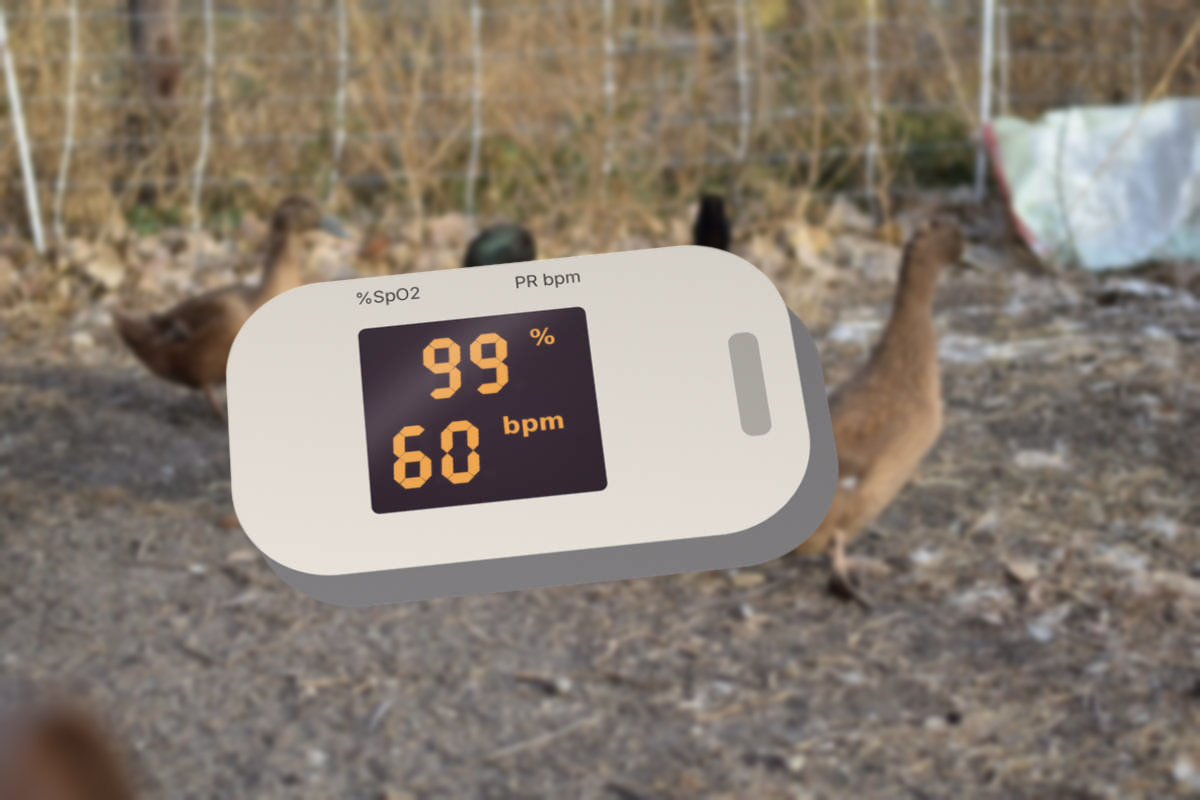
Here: 99 %
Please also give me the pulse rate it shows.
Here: 60 bpm
